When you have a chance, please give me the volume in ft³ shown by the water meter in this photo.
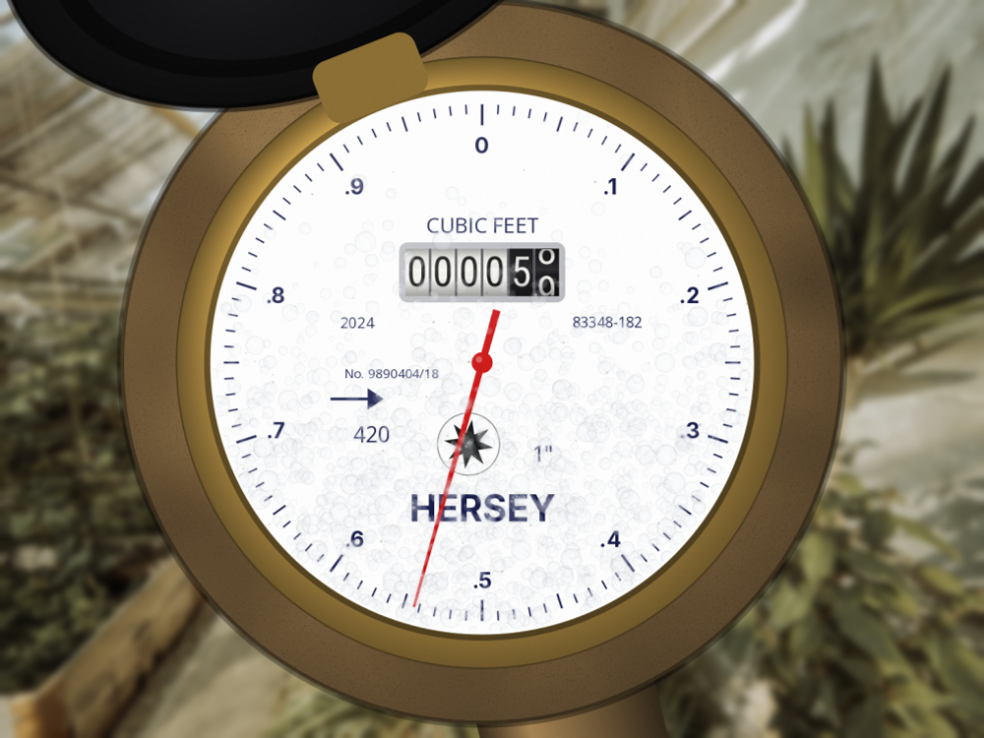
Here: 58.54 ft³
